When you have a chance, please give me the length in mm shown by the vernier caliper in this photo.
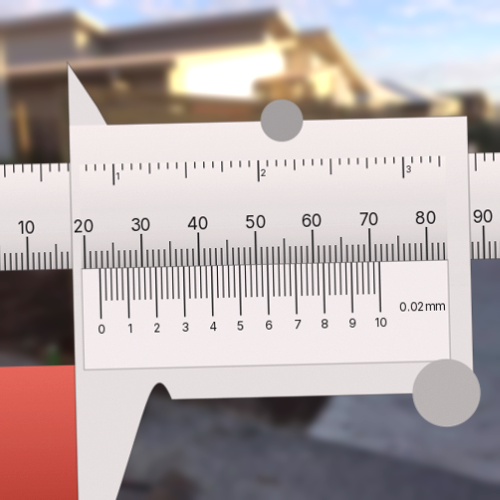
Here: 22.6 mm
